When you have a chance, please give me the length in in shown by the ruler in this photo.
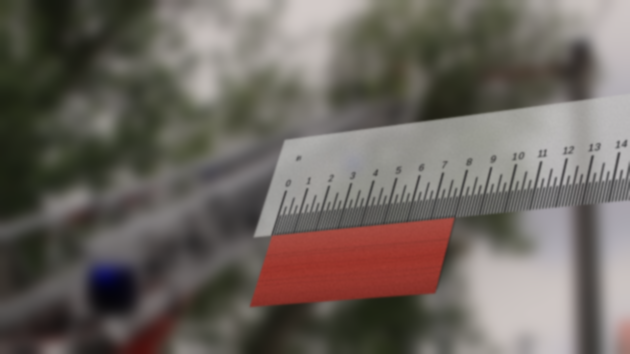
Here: 8 in
